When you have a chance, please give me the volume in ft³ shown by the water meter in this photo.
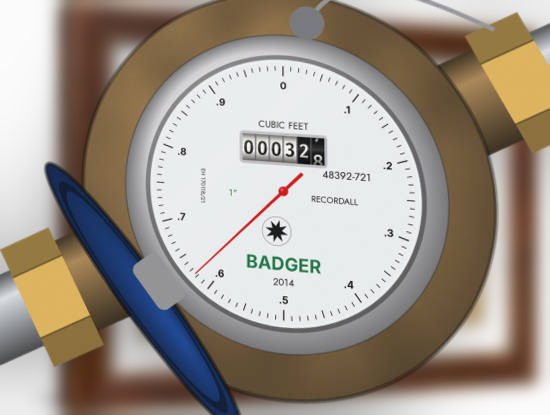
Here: 327.62 ft³
